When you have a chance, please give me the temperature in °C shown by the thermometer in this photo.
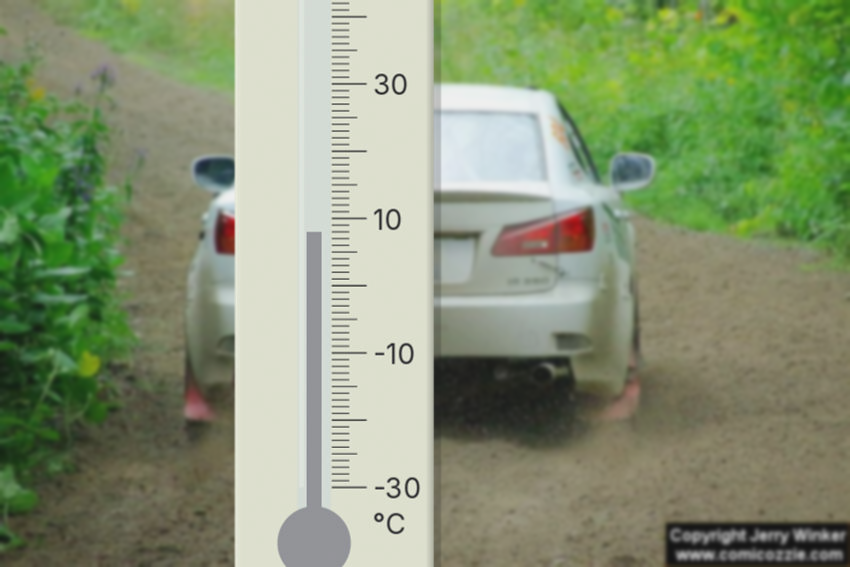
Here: 8 °C
